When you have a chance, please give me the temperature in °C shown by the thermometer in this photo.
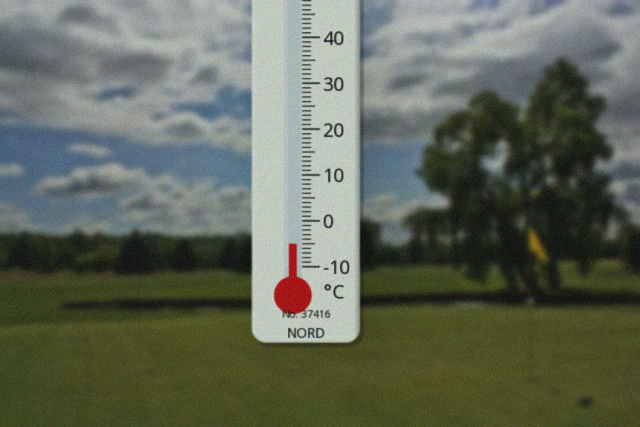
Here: -5 °C
